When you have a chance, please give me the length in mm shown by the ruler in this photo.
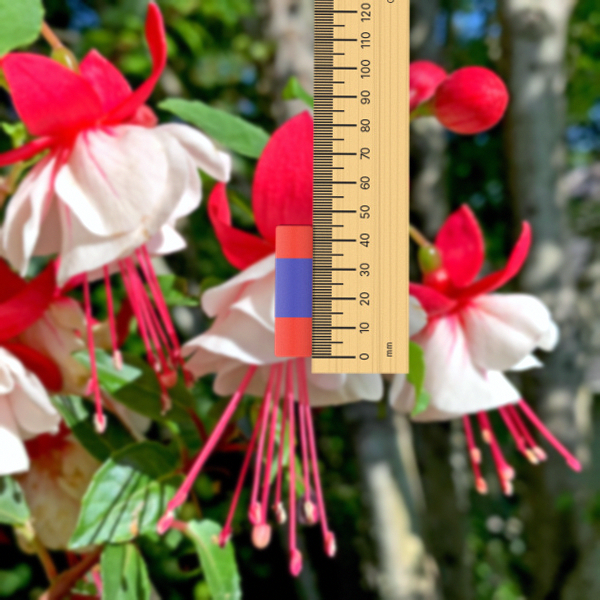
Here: 45 mm
